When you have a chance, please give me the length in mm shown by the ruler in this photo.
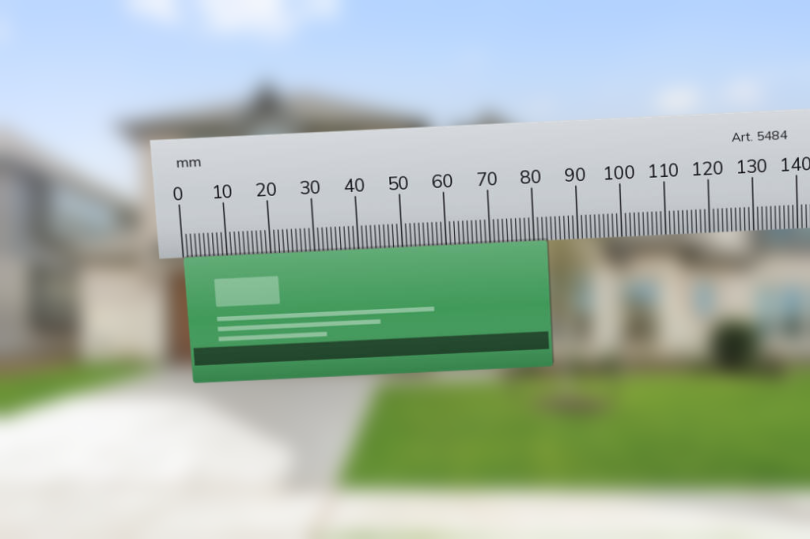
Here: 83 mm
